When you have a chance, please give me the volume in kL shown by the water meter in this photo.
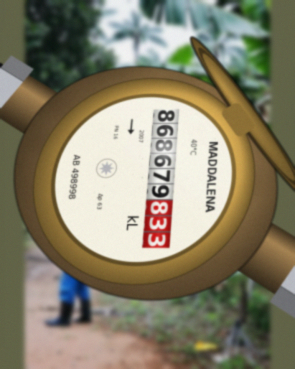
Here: 868679.833 kL
